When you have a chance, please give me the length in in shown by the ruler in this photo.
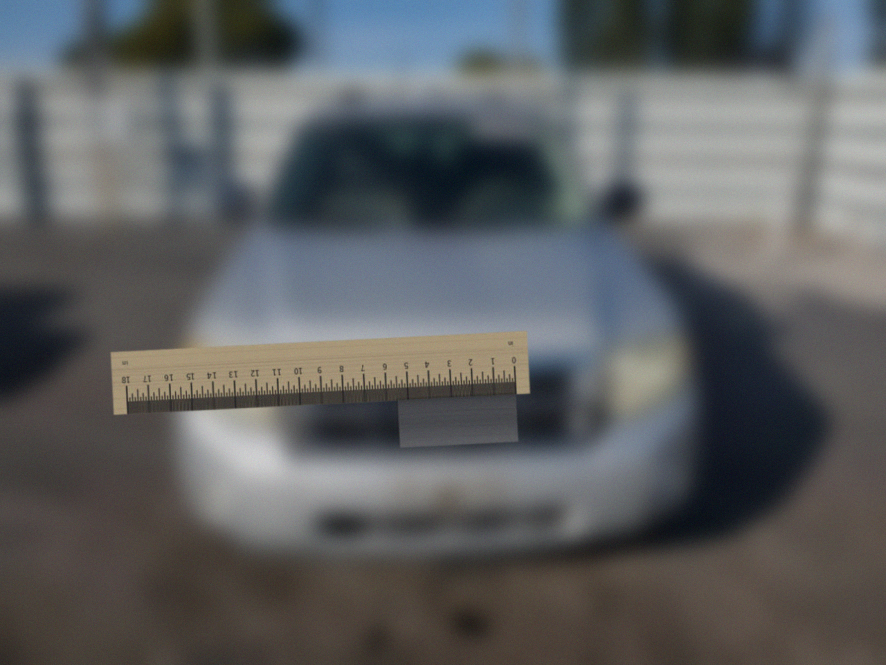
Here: 5.5 in
